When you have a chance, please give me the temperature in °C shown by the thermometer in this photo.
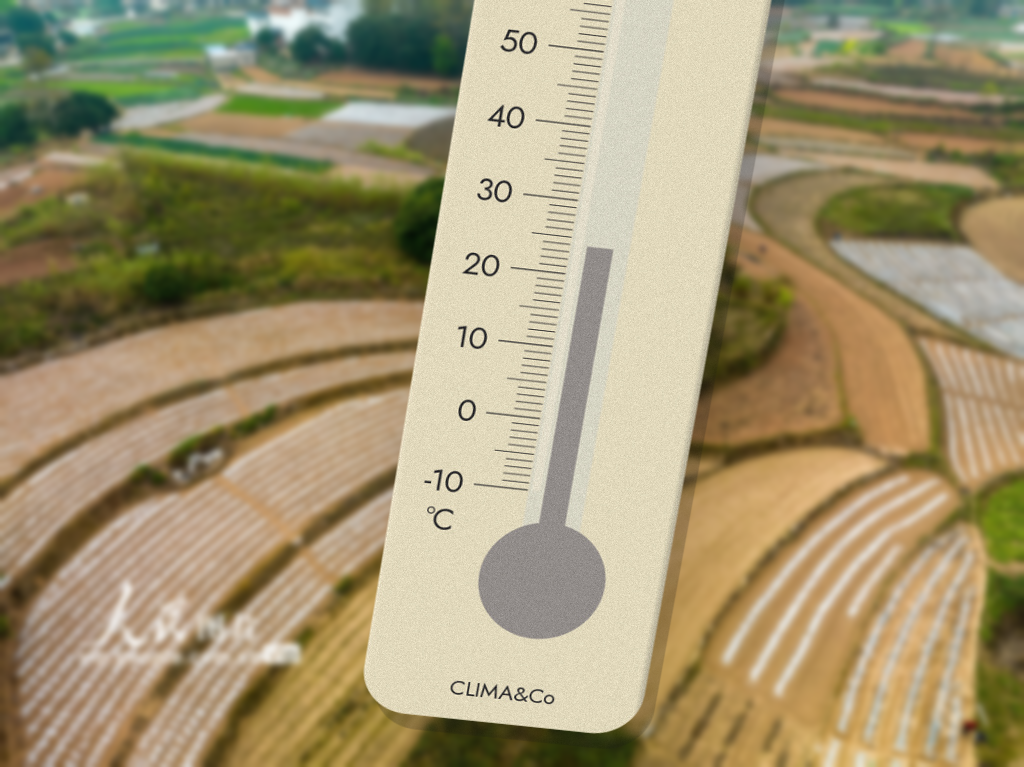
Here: 24 °C
